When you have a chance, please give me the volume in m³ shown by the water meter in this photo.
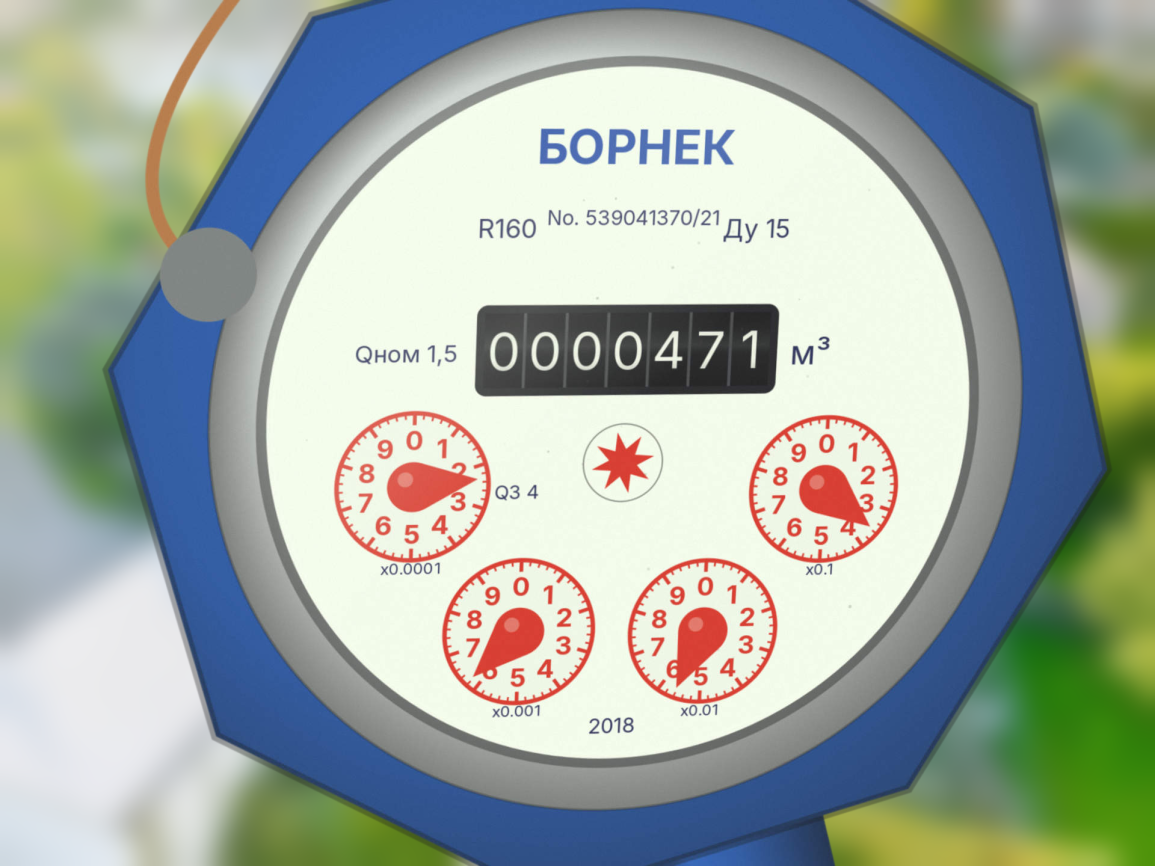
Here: 471.3562 m³
